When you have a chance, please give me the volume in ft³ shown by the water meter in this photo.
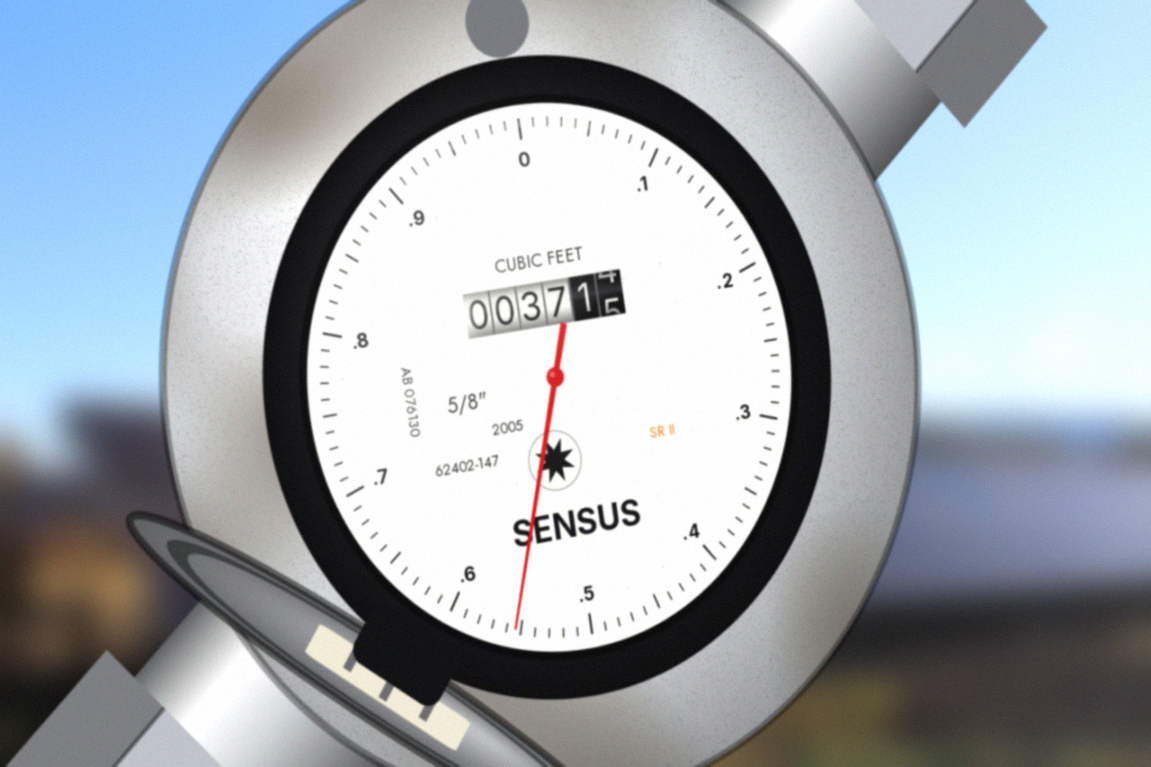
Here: 3714.55 ft³
